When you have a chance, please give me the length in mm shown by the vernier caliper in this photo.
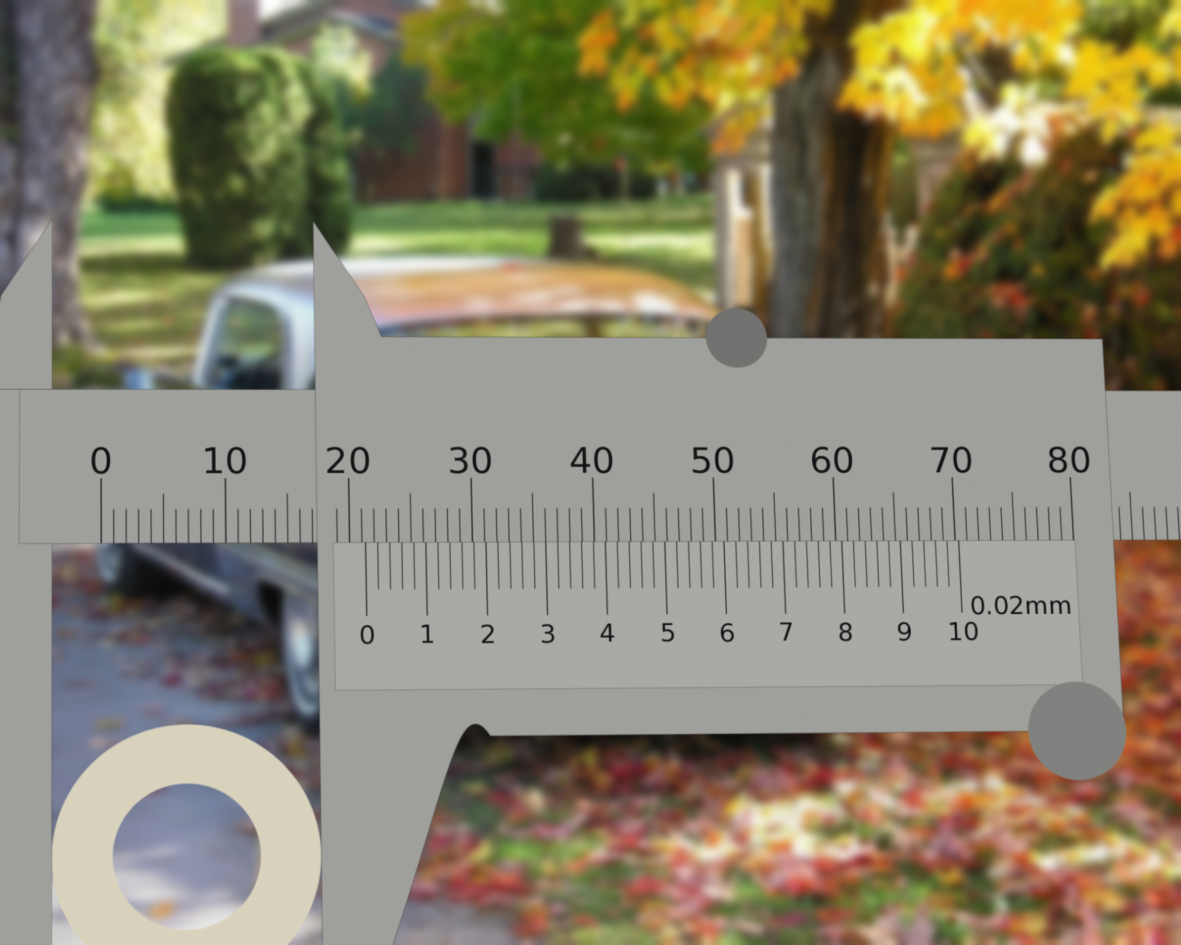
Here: 21.3 mm
